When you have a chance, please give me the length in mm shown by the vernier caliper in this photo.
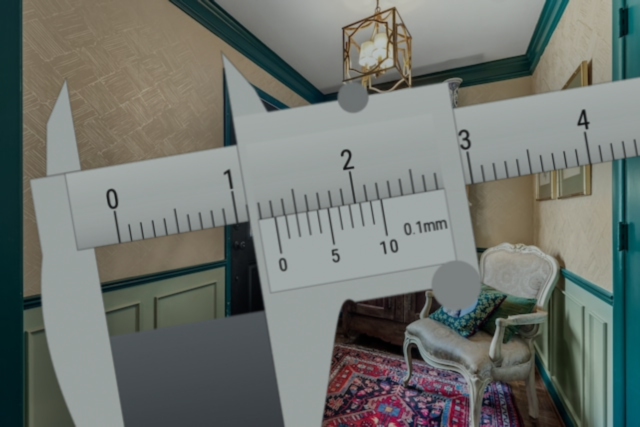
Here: 13.2 mm
